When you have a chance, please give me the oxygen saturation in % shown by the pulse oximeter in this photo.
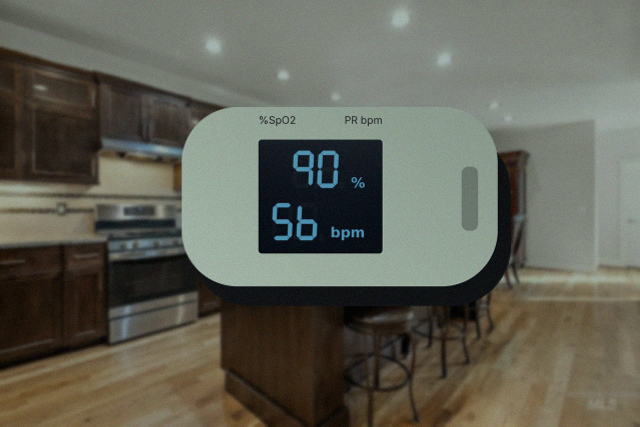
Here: 90 %
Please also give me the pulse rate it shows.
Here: 56 bpm
